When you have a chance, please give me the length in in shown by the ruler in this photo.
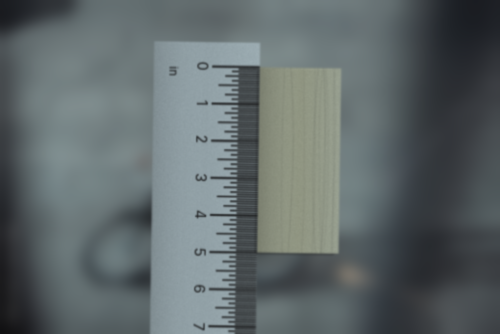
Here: 5 in
